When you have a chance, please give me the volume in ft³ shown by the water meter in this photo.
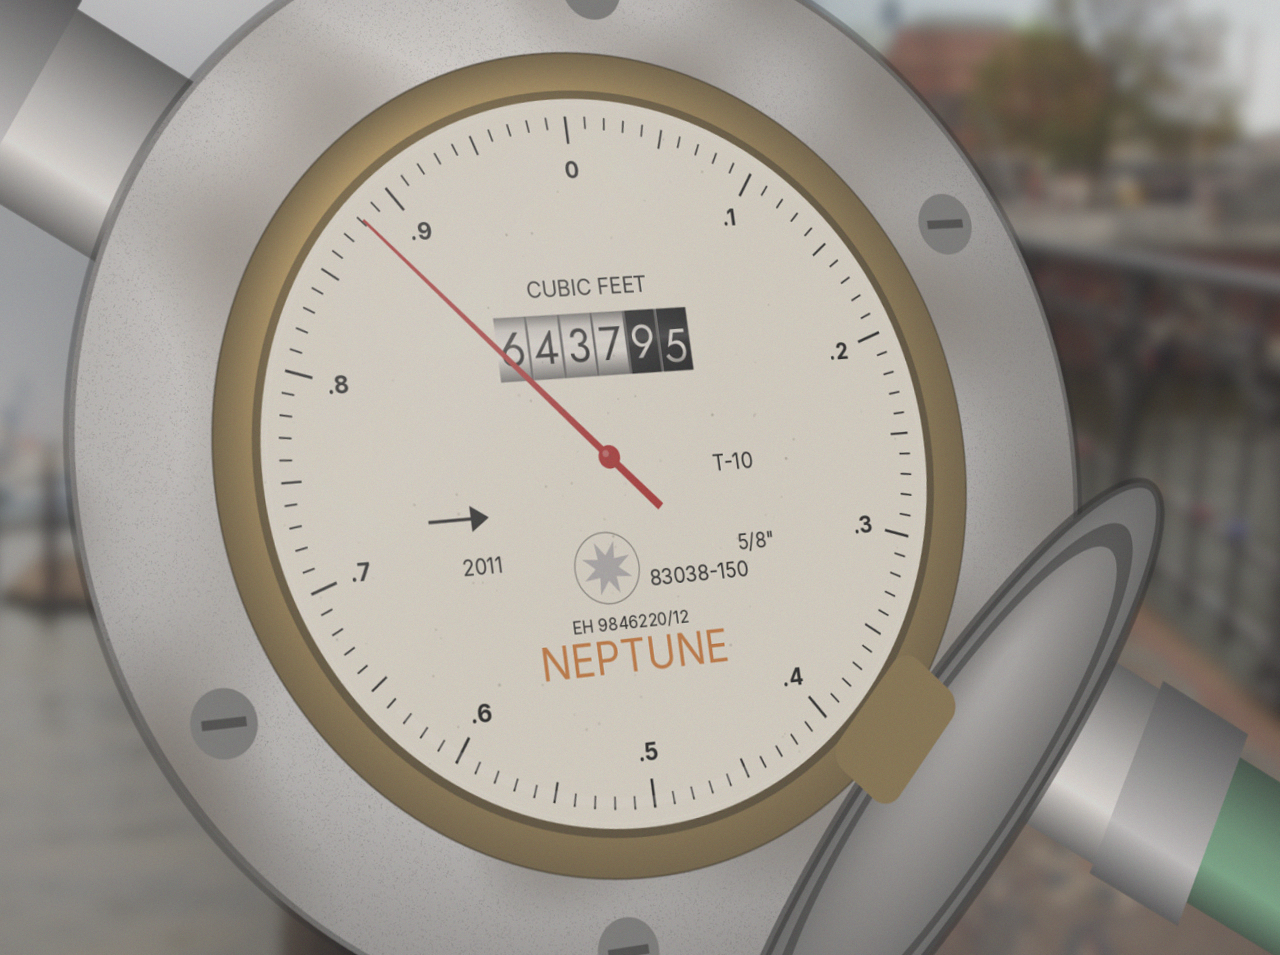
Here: 643794.88 ft³
